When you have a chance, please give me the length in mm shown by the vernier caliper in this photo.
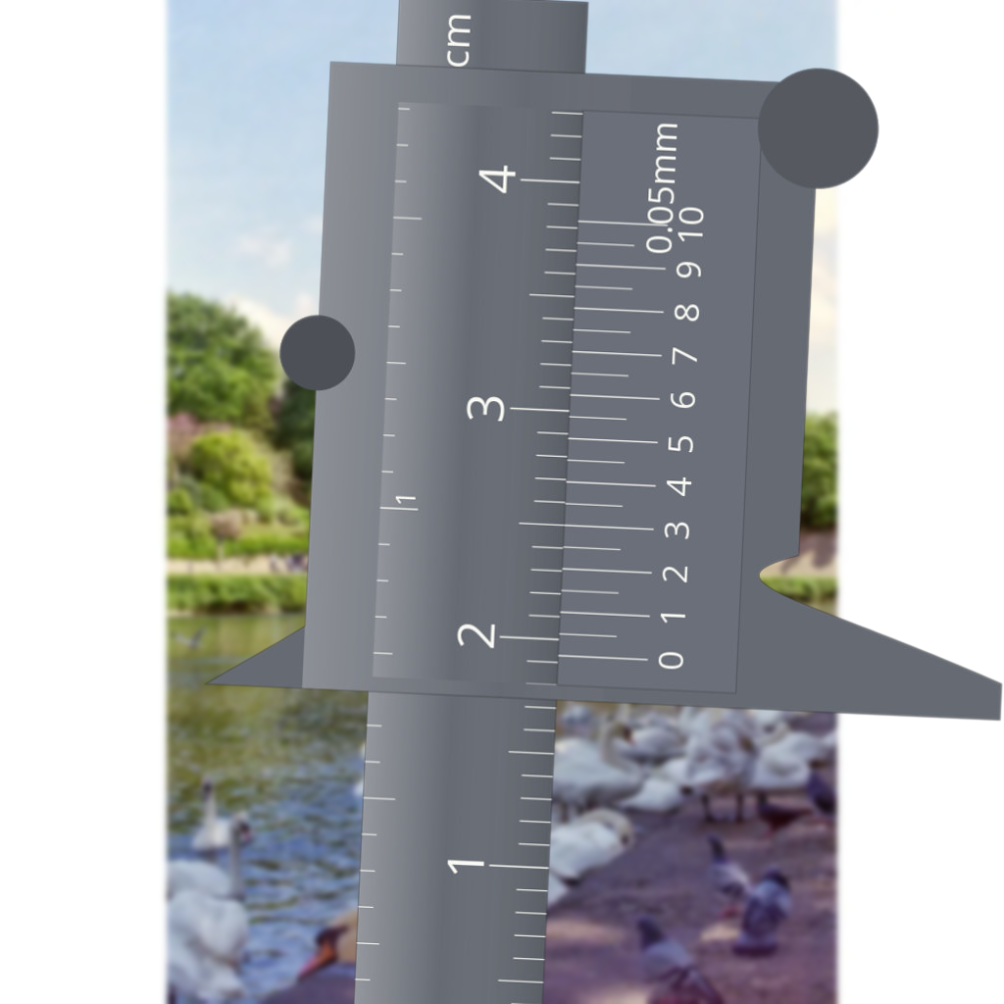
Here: 19.30 mm
